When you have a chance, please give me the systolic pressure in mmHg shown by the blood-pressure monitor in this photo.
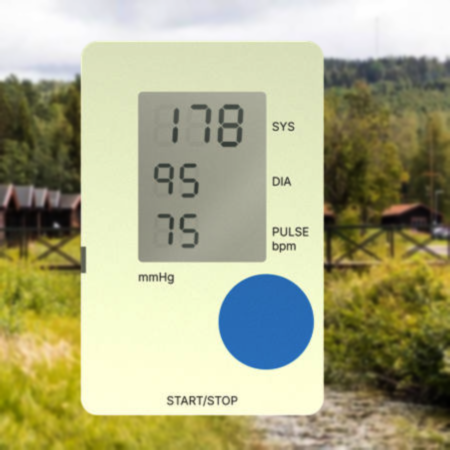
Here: 178 mmHg
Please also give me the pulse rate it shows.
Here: 75 bpm
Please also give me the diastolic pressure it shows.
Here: 95 mmHg
